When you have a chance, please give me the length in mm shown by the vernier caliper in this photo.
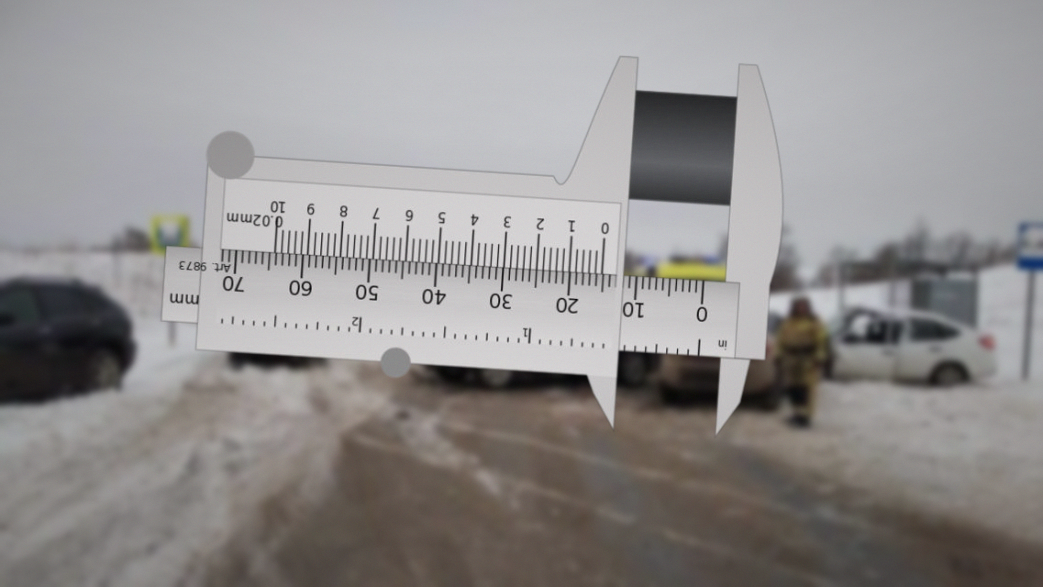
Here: 15.2 mm
